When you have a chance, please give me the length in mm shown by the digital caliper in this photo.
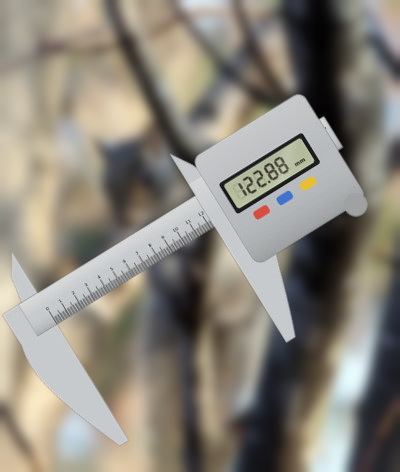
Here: 122.88 mm
